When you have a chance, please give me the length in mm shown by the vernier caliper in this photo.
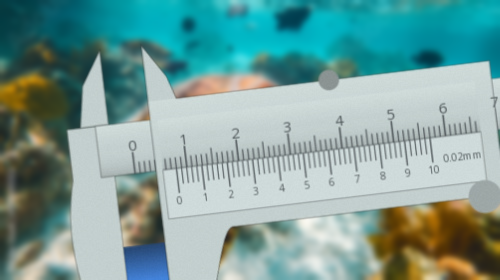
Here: 8.0 mm
